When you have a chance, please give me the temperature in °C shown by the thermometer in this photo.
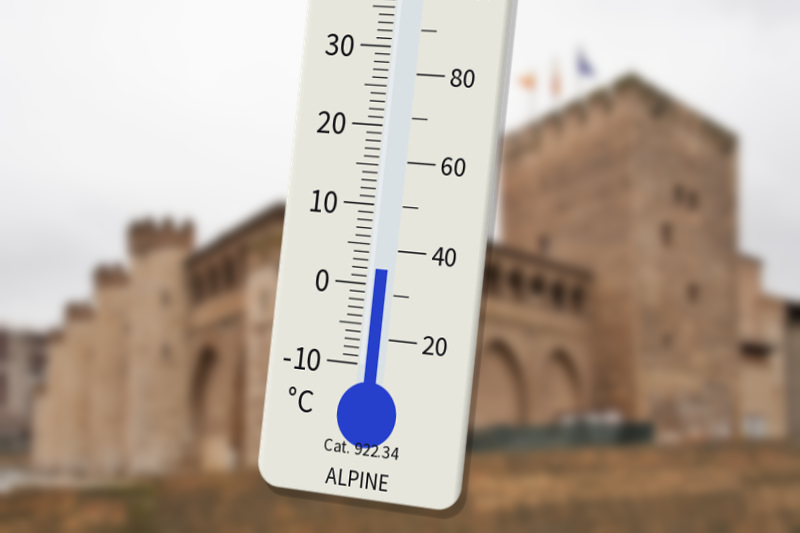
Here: 2 °C
